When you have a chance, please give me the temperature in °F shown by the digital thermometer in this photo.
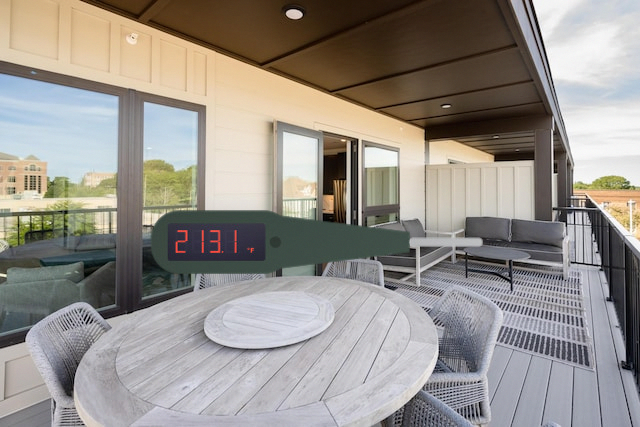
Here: 213.1 °F
